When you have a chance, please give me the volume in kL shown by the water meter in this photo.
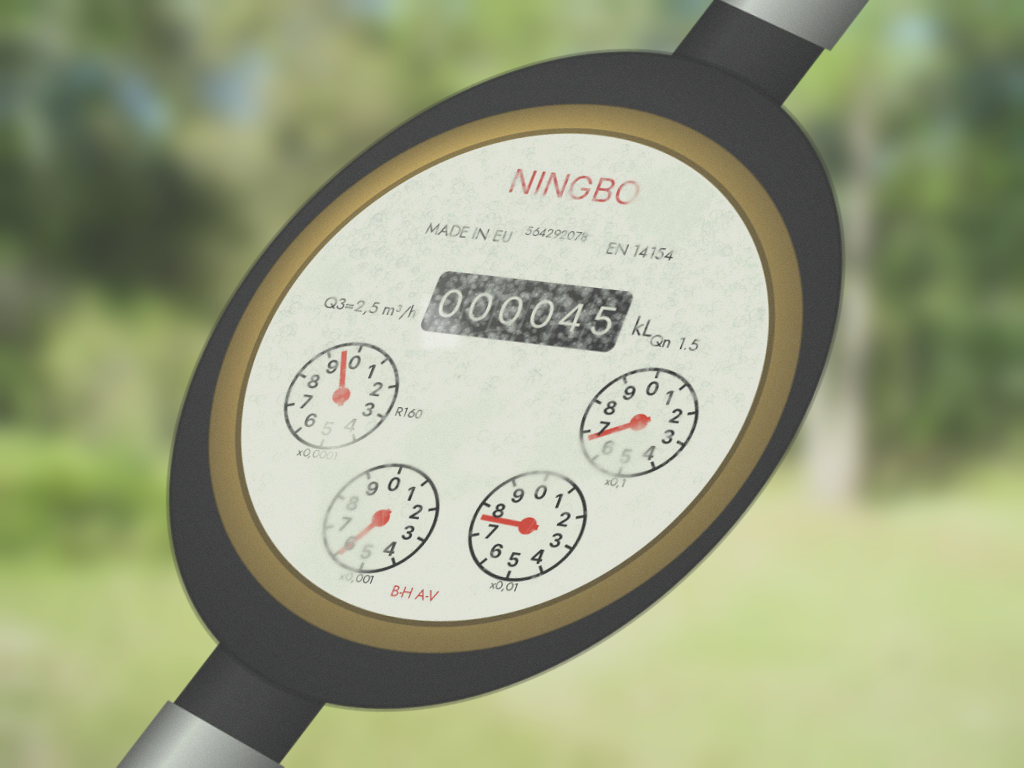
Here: 45.6759 kL
